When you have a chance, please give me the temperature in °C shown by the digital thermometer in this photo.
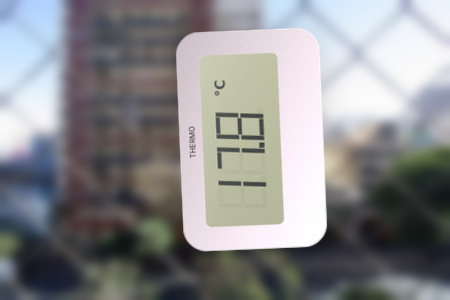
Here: 17.8 °C
